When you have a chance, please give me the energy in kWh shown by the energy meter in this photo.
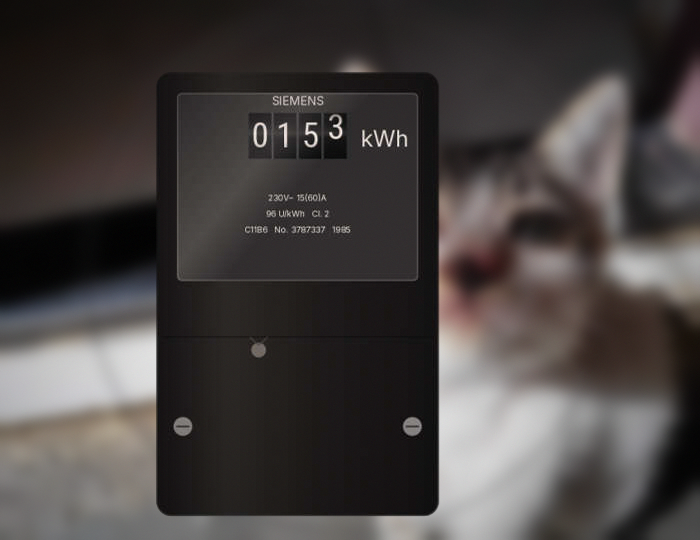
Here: 153 kWh
